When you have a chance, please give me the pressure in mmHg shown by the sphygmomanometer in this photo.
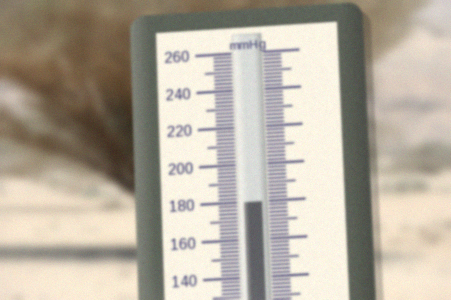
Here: 180 mmHg
